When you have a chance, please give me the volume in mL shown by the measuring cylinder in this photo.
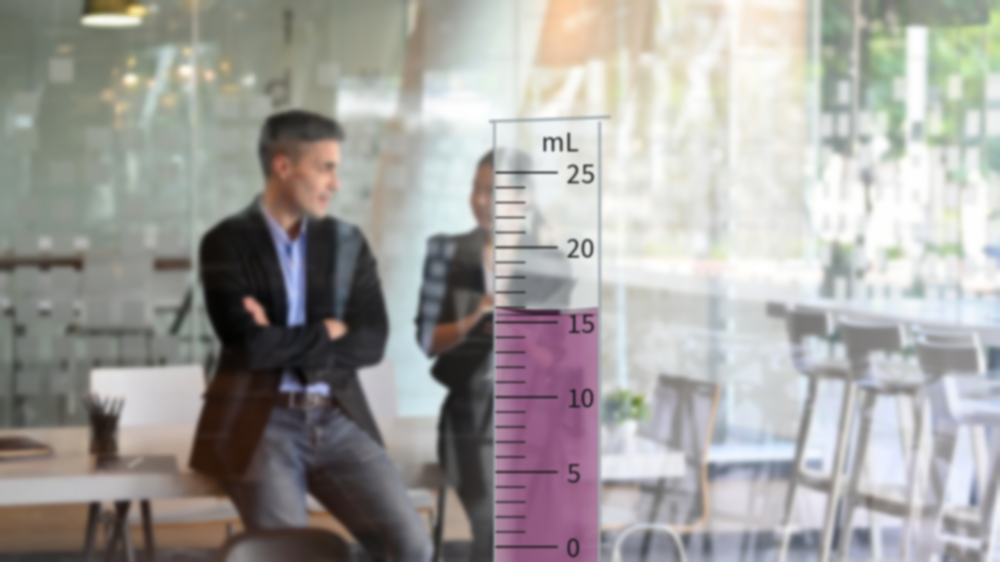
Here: 15.5 mL
